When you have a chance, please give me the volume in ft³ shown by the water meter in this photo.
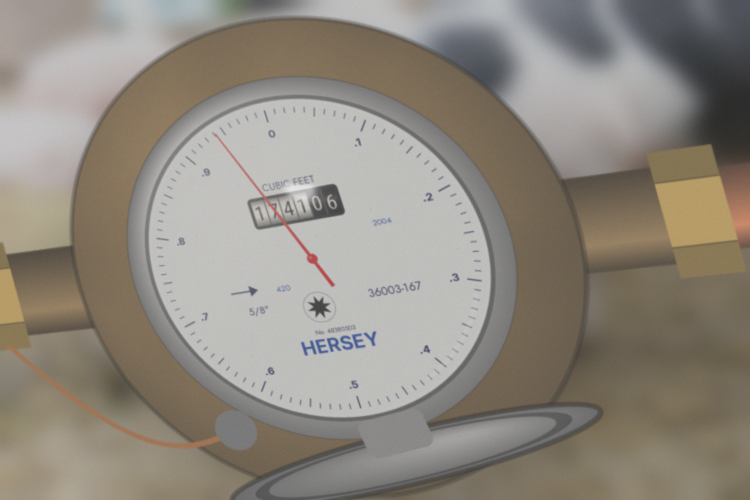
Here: 174105.94 ft³
